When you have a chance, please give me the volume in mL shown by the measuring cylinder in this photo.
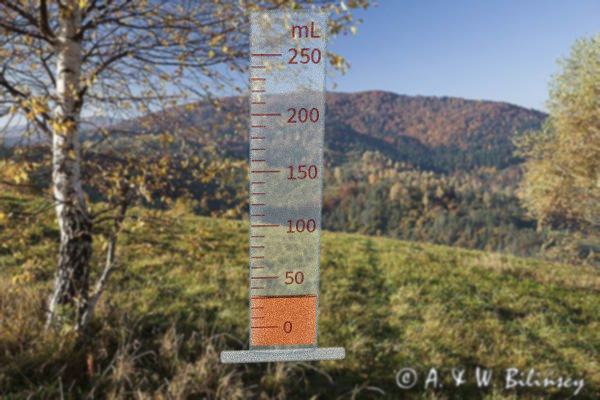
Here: 30 mL
